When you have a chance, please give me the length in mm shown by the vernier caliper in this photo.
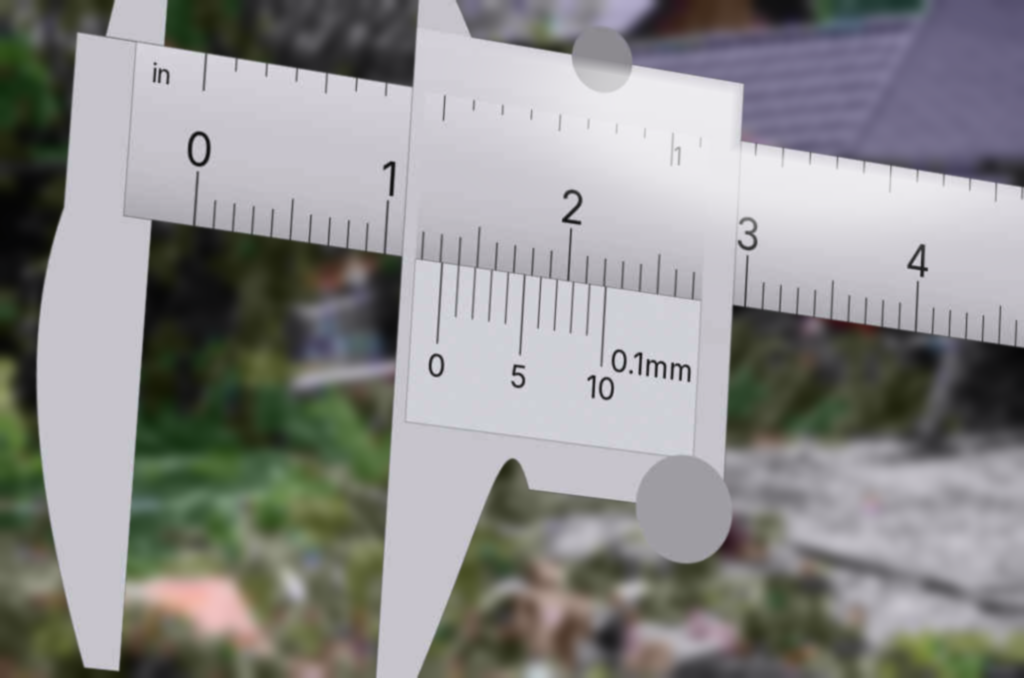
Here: 13.1 mm
